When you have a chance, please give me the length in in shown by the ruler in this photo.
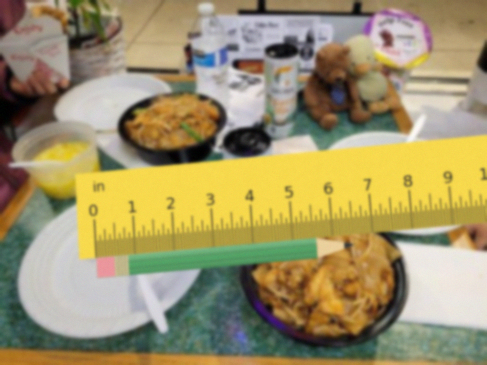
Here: 6.5 in
